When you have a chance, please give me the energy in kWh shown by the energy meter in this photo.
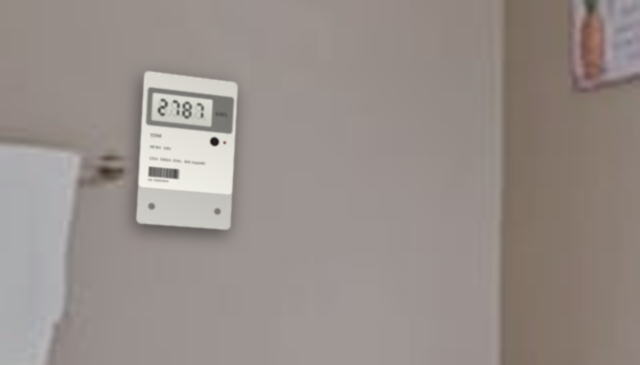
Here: 2787 kWh
